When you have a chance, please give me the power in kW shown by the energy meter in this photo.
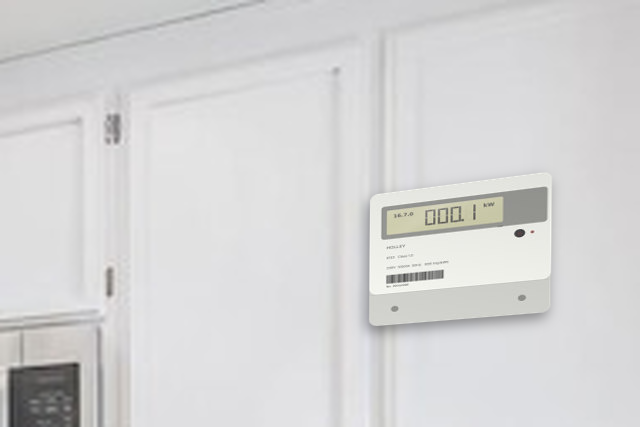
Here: 0.1 kW
